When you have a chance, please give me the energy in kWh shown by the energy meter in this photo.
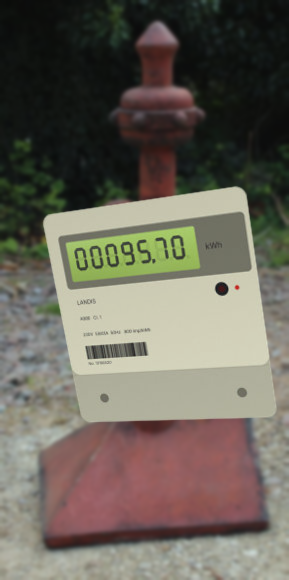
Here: 95.70 kWh
